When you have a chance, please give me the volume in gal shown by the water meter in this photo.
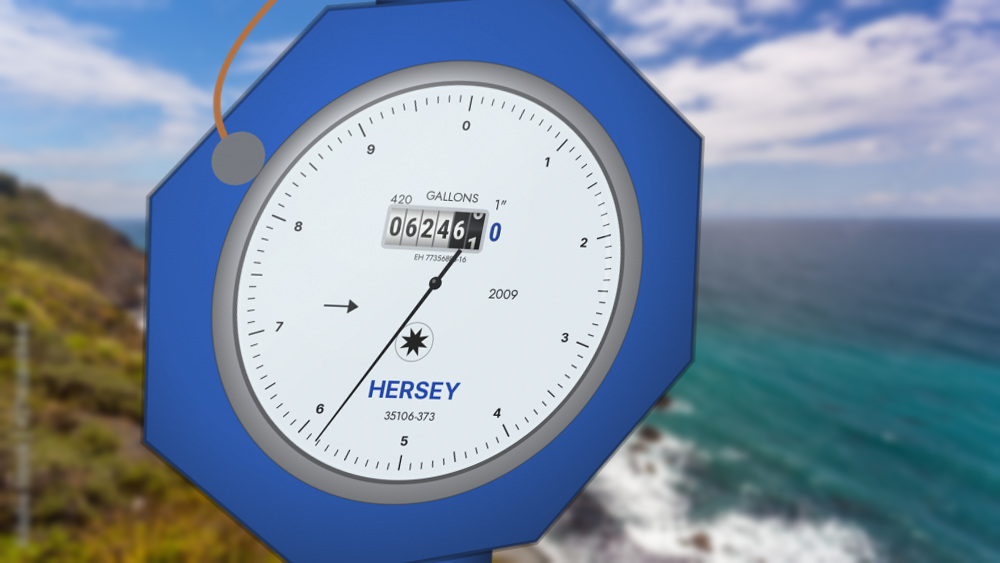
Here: 624605.8 gal
